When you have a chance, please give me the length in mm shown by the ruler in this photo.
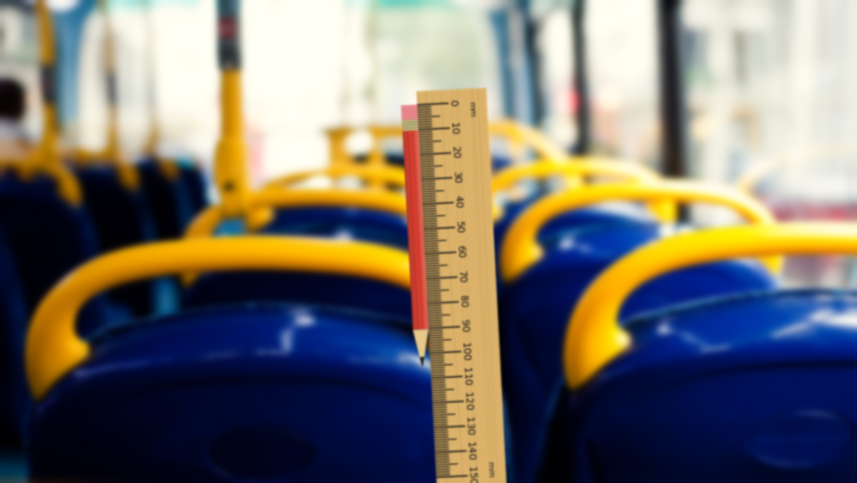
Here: 105 mm
